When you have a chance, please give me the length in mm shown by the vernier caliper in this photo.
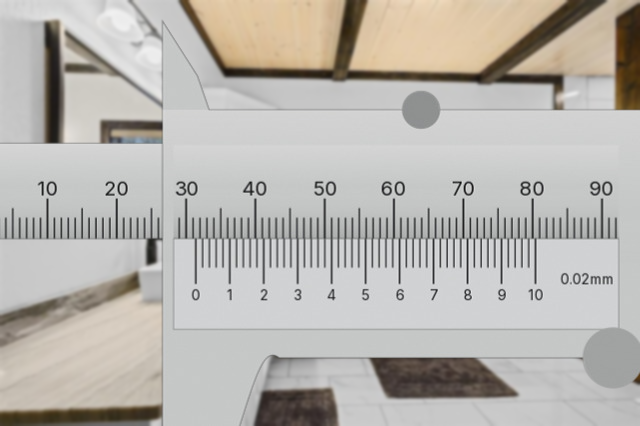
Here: 31.4 mm
